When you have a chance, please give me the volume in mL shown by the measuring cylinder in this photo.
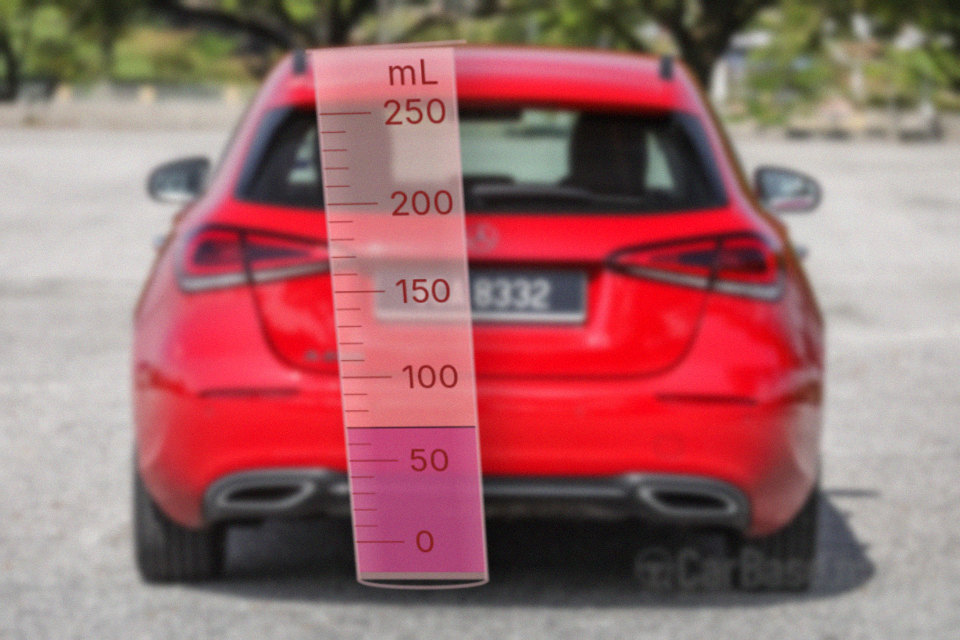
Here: 70 mL
